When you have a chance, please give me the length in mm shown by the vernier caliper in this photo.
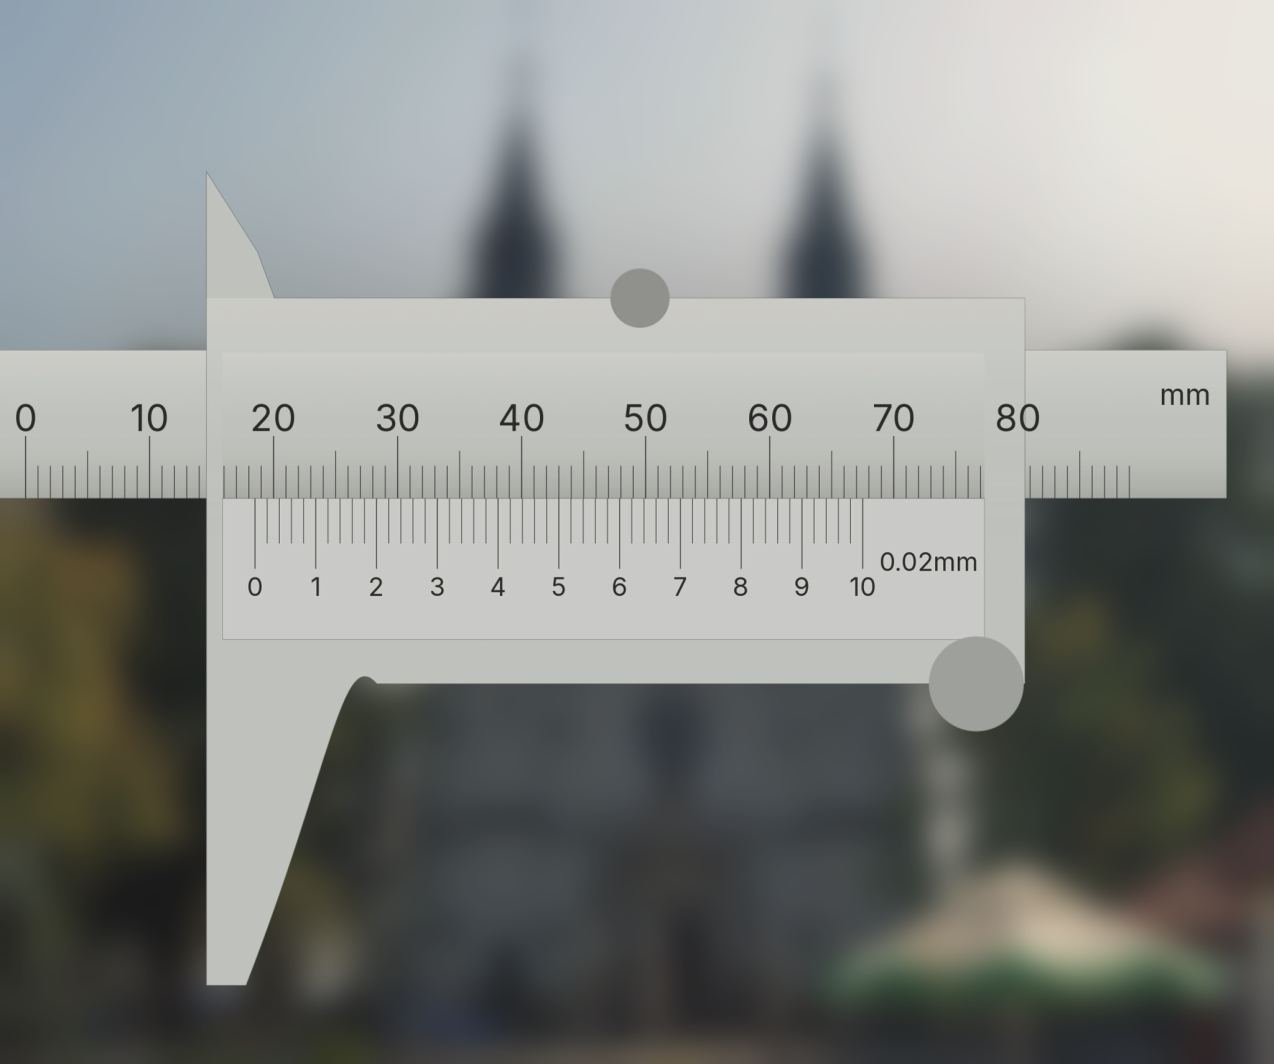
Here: 18.5 mm
